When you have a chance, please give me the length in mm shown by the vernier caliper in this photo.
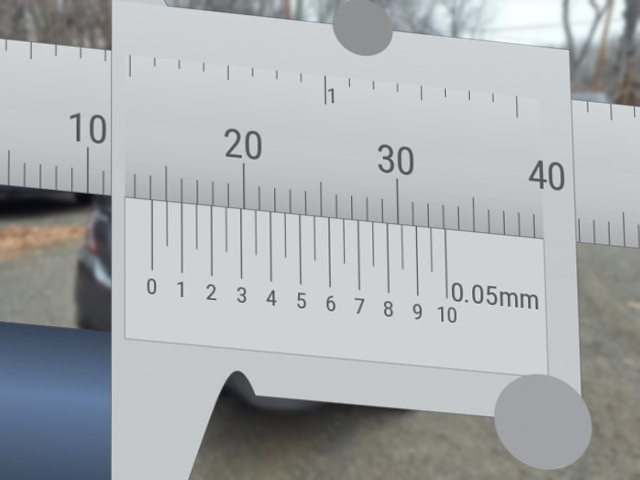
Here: 14.1 mm
